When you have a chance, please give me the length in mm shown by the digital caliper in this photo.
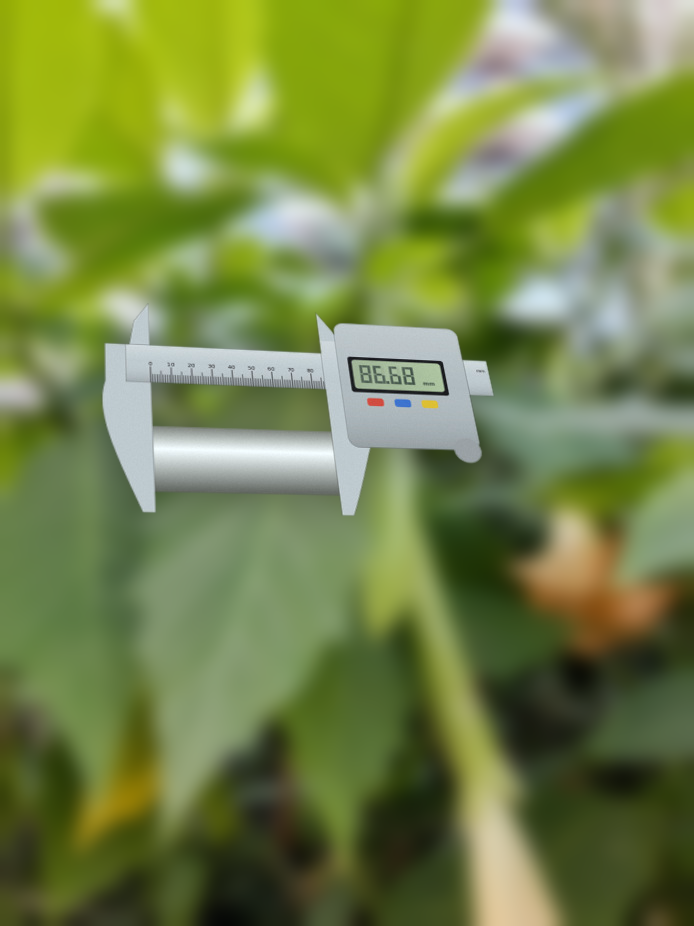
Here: 86.68 mm
